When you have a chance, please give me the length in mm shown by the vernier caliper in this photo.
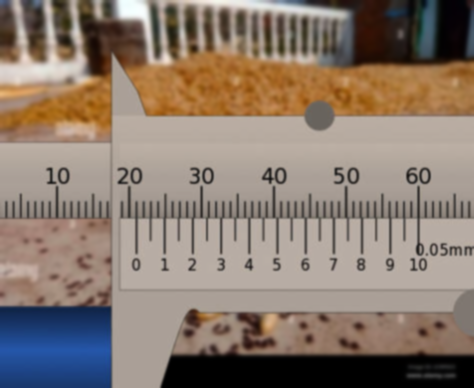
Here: 21.0 mm
